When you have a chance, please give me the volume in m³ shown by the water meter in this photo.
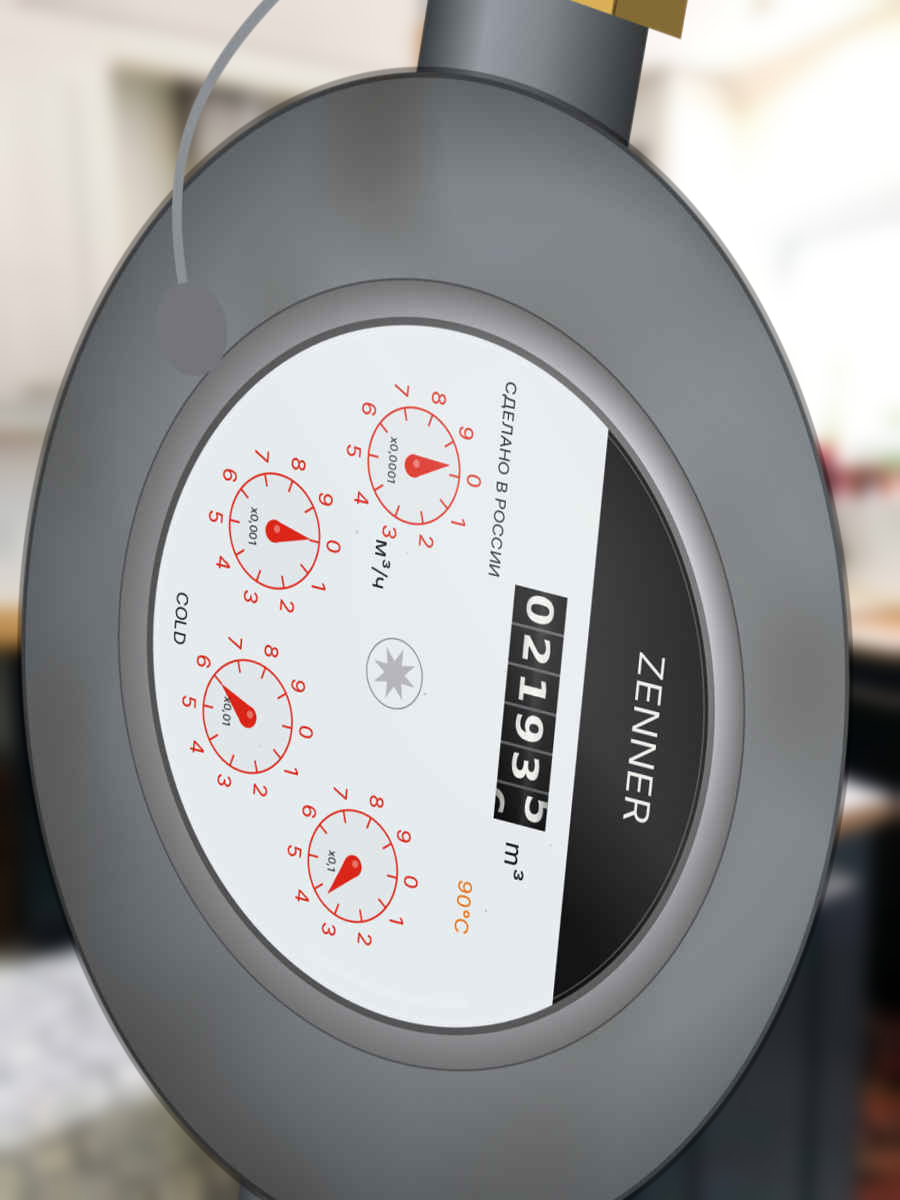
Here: 21935.3599 m³
